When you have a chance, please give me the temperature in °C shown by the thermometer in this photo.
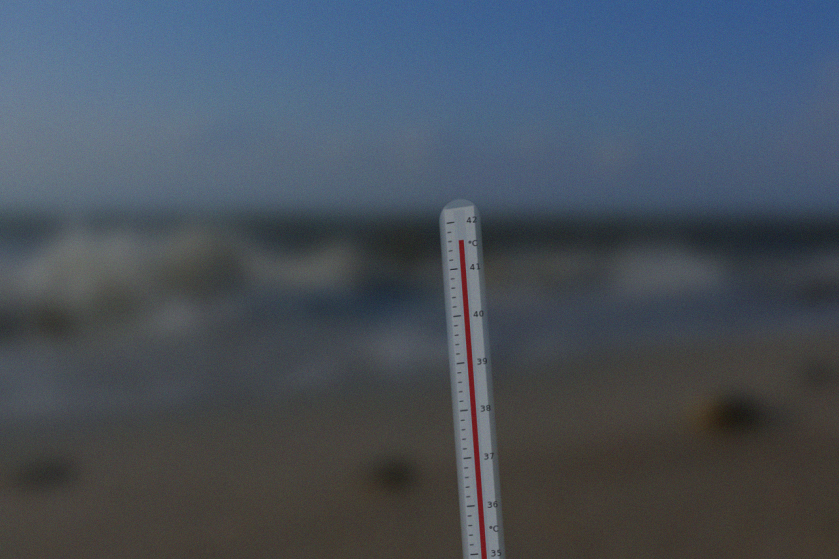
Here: 41.6 °C
